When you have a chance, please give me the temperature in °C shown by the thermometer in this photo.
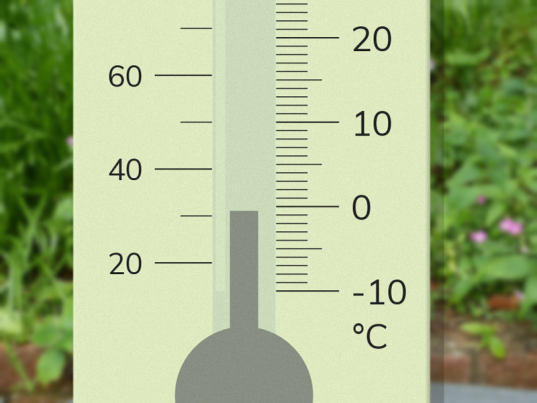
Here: -0.5 °C
